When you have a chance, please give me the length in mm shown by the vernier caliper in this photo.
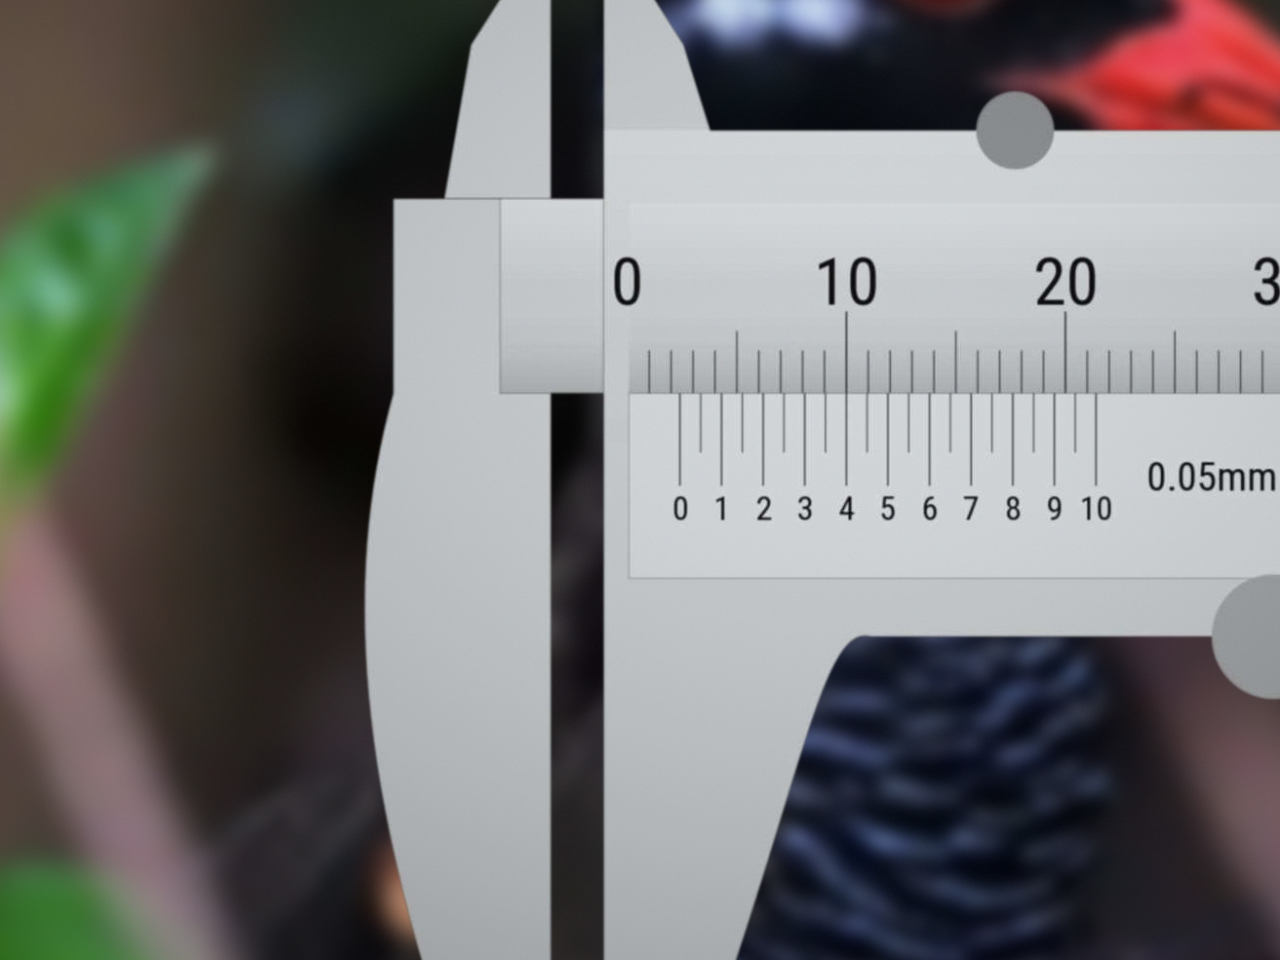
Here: 2.4 mm
